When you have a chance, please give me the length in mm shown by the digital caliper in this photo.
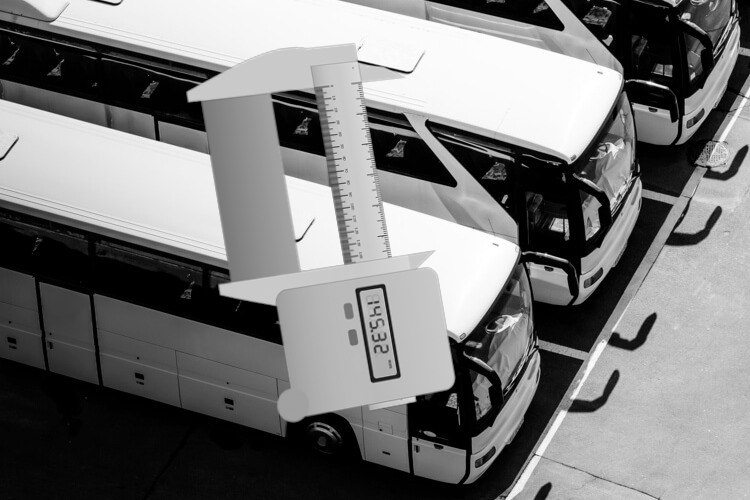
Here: 145.32 mm
